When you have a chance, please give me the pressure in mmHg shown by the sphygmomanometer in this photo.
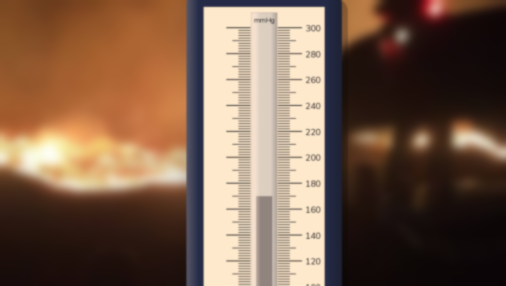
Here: 170 mmHg
